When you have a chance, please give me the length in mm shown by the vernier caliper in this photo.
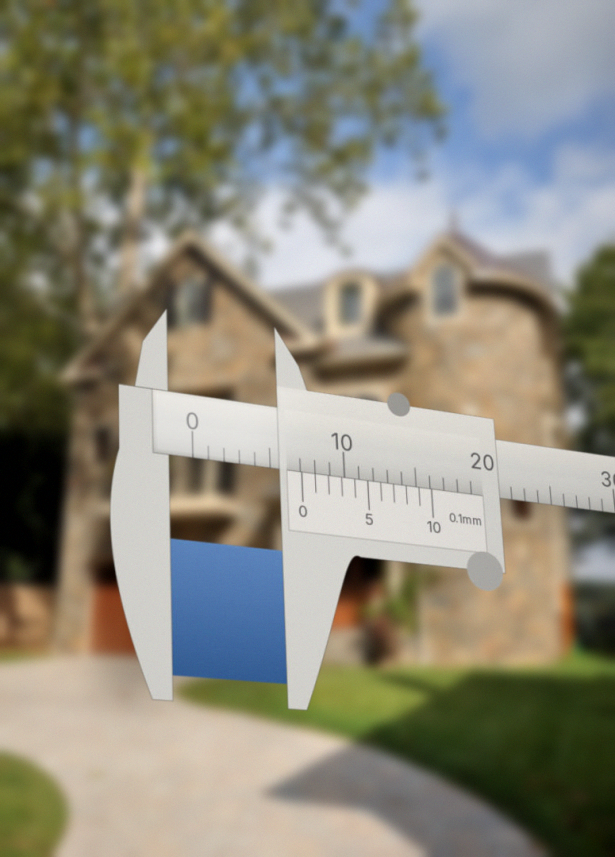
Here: 7.1 mm
